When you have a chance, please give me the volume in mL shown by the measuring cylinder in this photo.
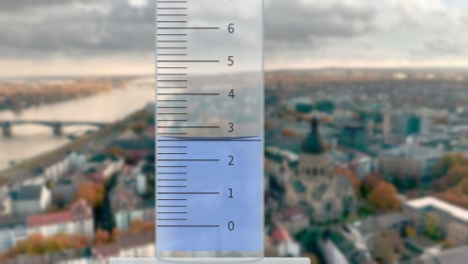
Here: 2.6 mL
